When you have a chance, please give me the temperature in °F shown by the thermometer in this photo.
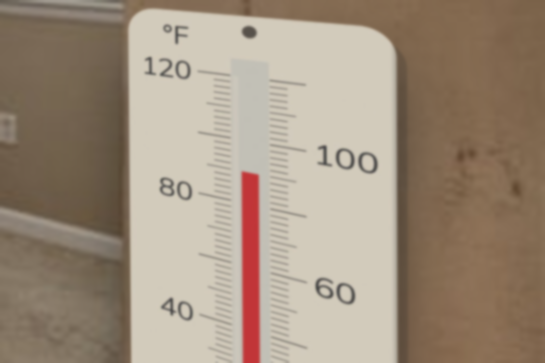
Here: 90 °F
